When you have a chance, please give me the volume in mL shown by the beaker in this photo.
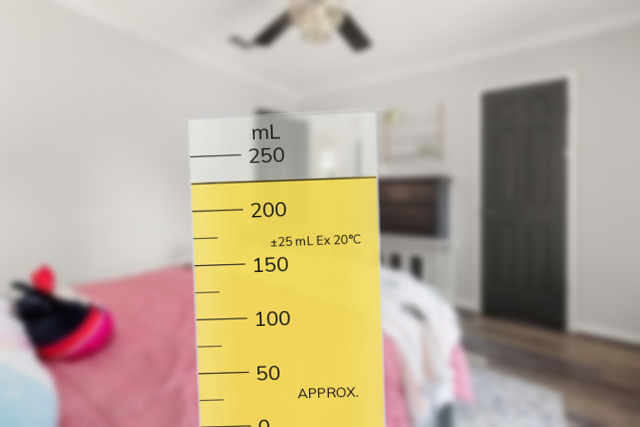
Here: 225 mL
